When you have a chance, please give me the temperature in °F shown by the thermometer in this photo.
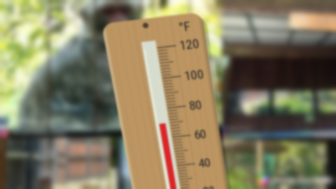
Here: 70 °F
